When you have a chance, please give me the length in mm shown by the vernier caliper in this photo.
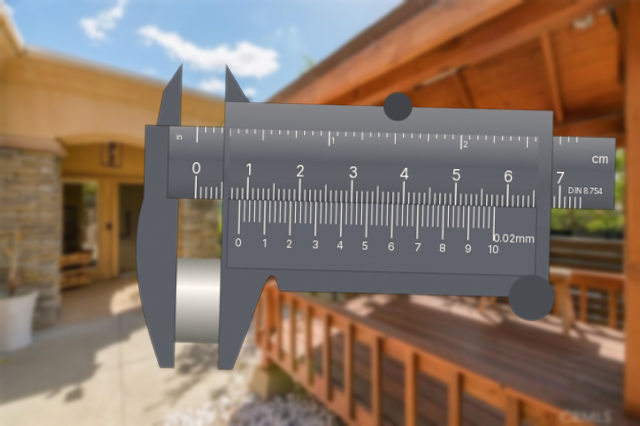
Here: 8.5 mm
